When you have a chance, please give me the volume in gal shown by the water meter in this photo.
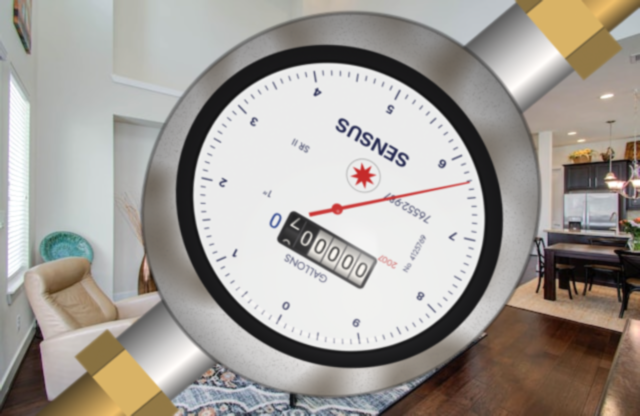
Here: 66.3 gal
